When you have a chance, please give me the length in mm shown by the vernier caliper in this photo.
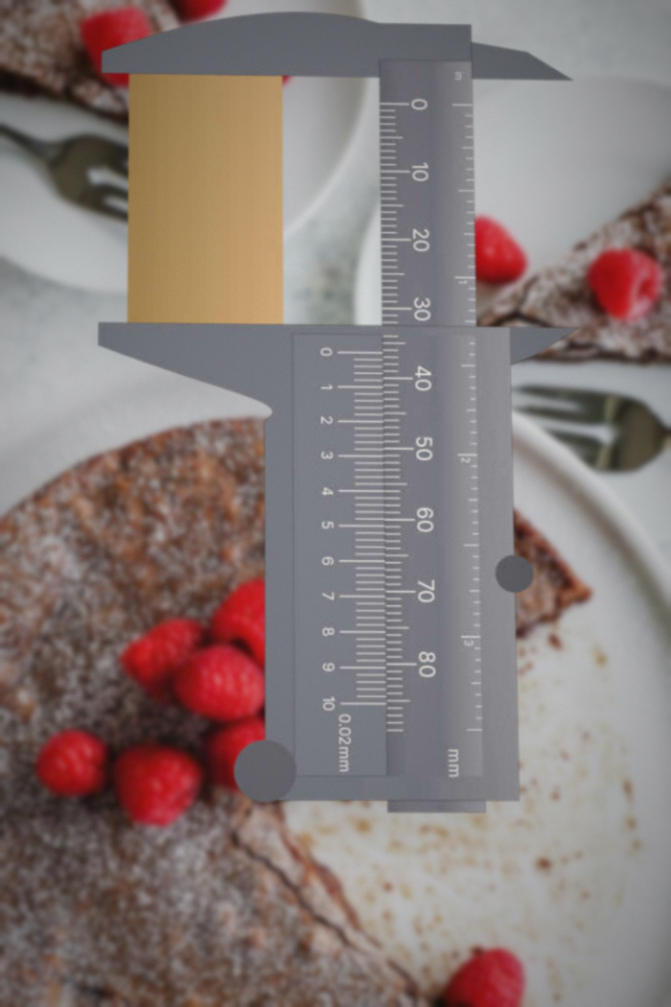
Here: 36.4 mm
